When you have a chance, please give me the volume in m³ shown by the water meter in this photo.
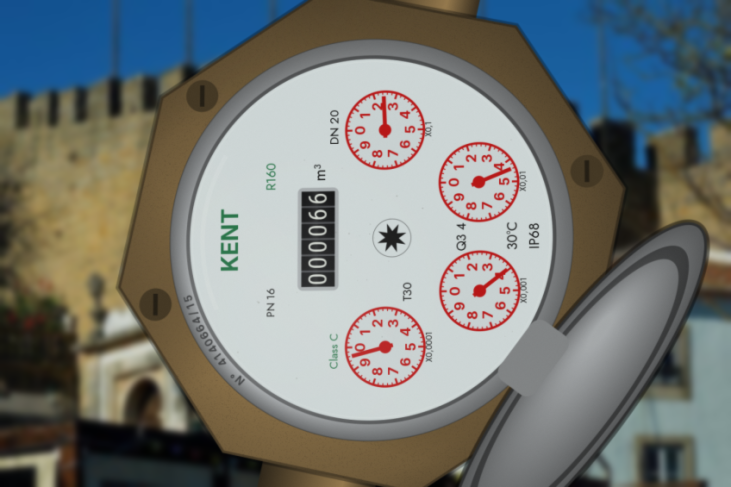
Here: 66.2439 m³
